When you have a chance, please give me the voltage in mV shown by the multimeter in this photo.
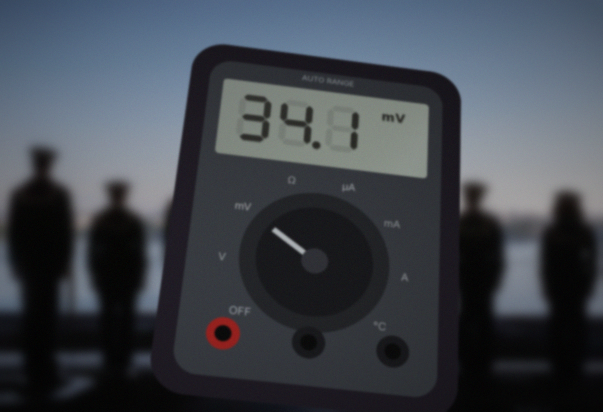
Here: 34.1 mV
